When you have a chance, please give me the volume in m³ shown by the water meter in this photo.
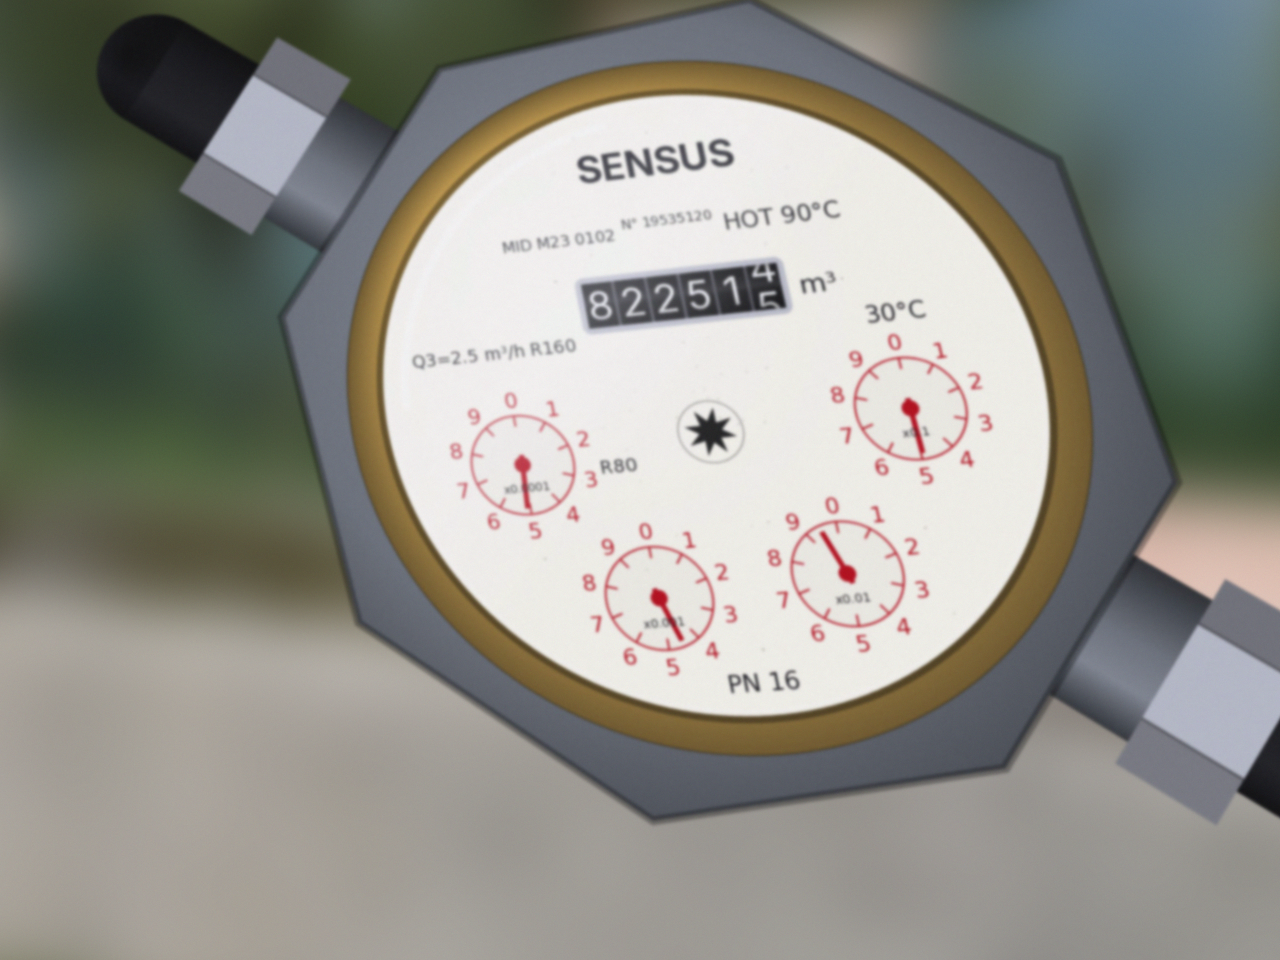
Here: 822514.4945 m³
